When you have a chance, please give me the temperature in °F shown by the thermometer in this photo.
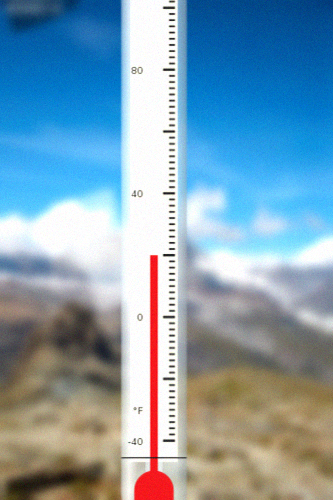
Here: 20 °F
